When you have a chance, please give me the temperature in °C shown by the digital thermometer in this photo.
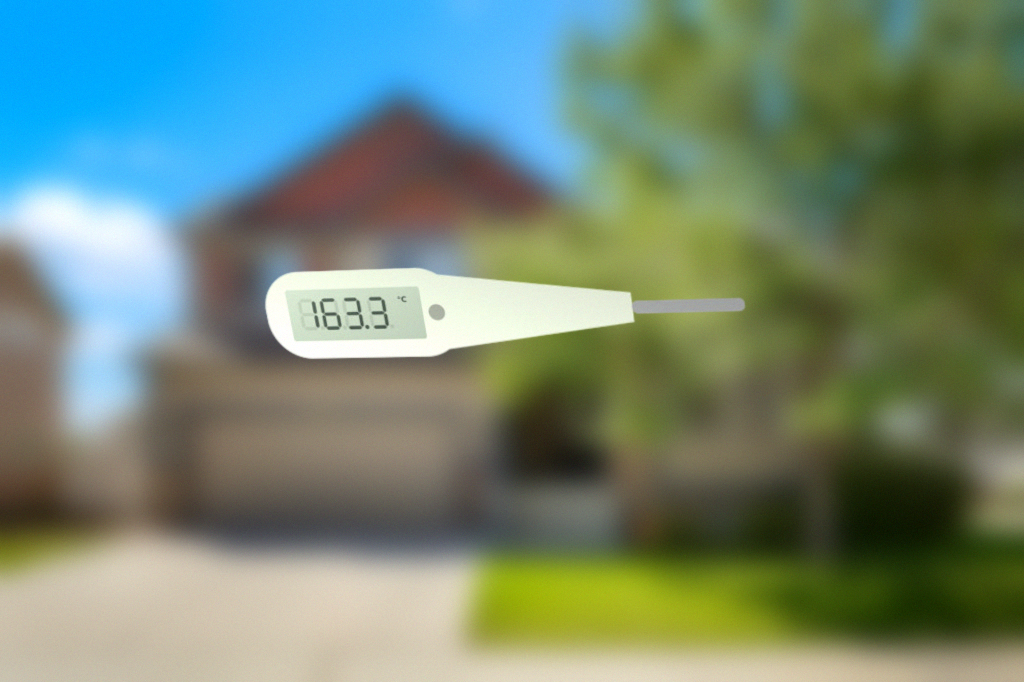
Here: 163.3 °C
